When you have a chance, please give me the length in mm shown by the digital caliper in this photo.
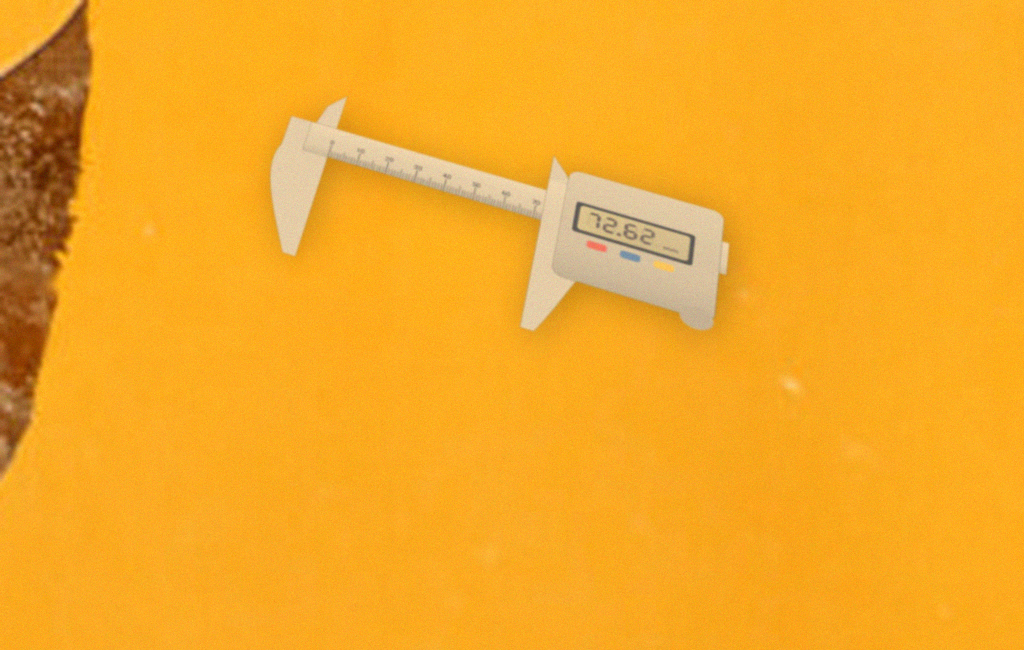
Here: 72.62 mm
